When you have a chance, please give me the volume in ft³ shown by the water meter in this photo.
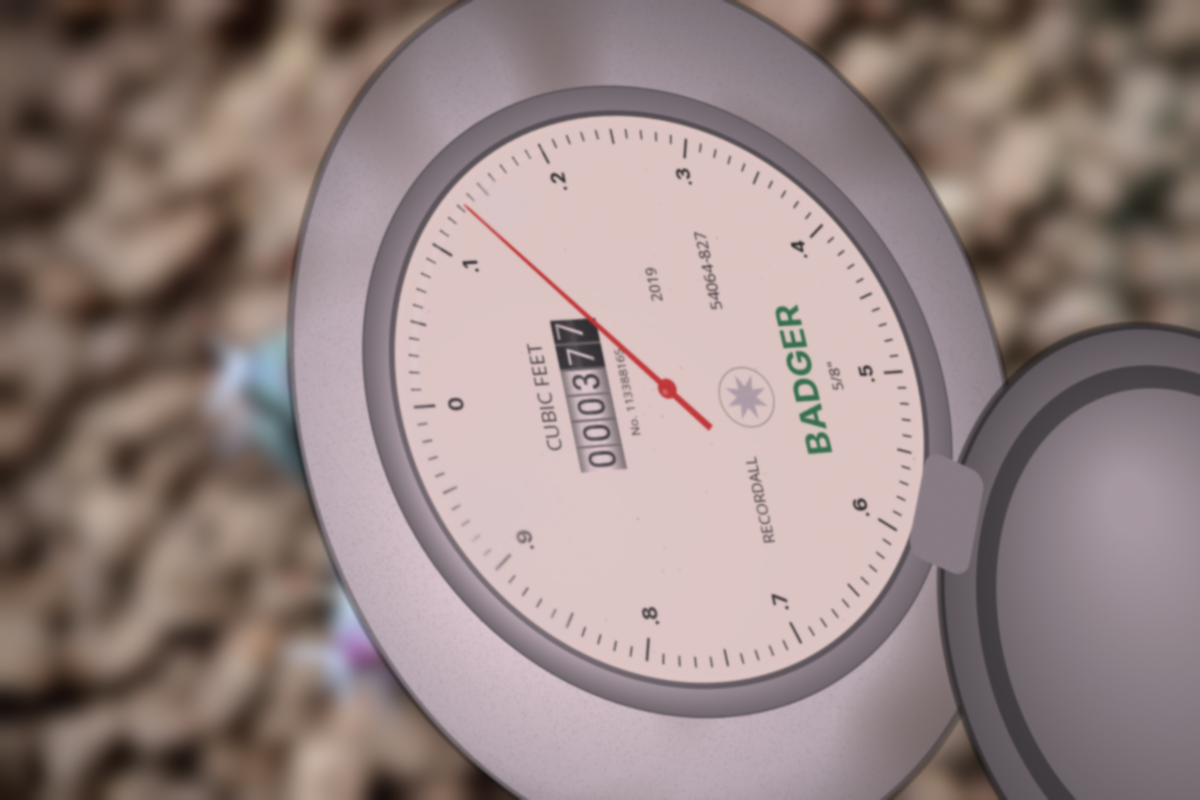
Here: 377.13 ft³
